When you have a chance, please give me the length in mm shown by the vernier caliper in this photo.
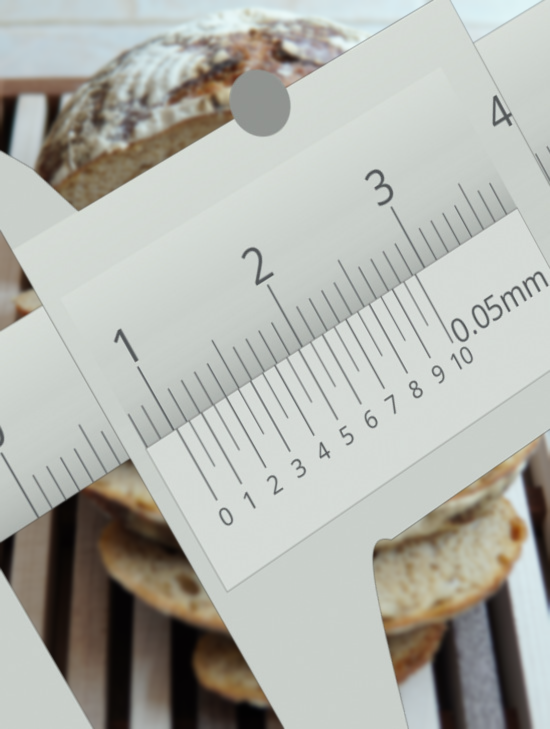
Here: 10.2 mm
